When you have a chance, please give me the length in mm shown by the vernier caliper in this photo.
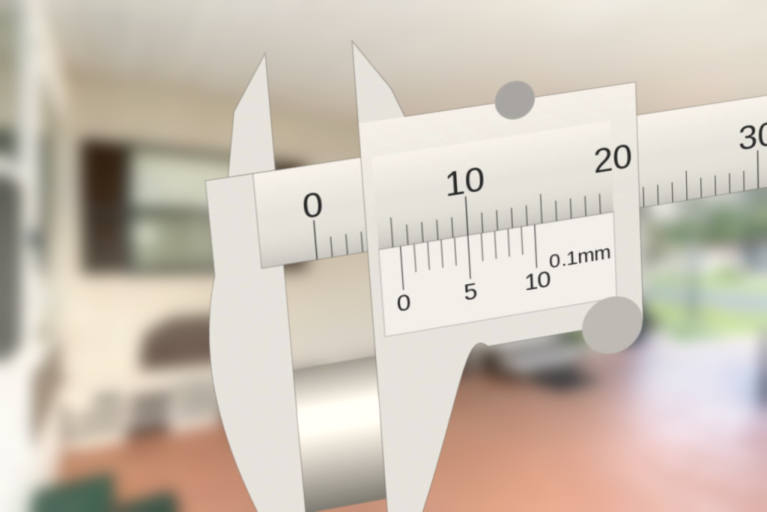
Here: 5.5 mm
